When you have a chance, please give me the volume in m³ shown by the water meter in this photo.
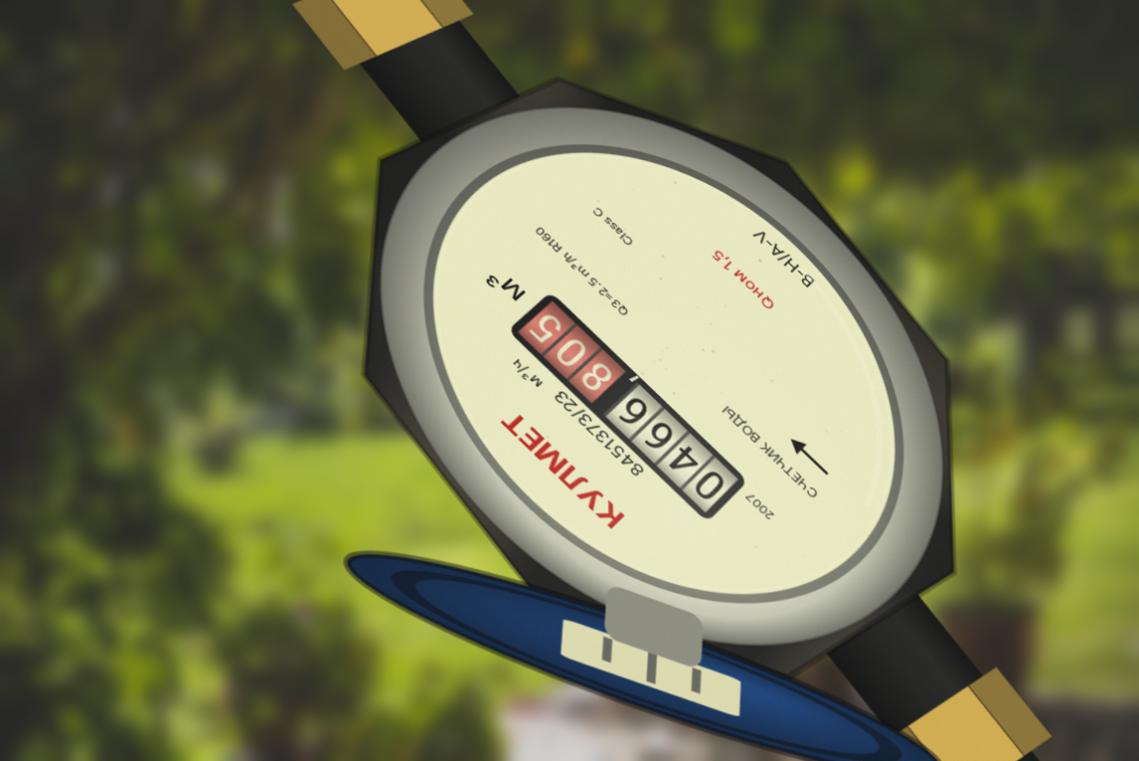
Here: 466.805 m³
